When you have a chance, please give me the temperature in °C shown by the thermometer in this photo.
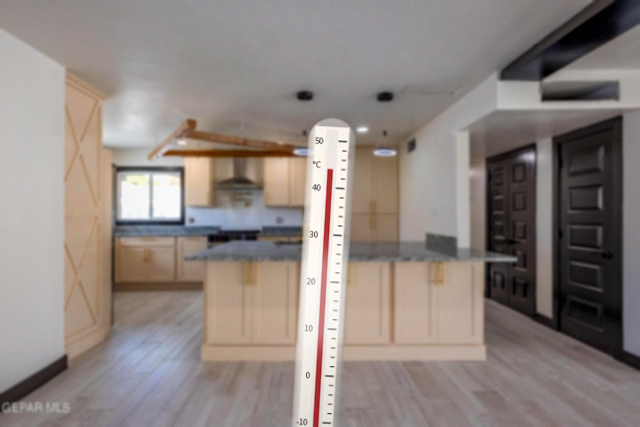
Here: 44 °C
